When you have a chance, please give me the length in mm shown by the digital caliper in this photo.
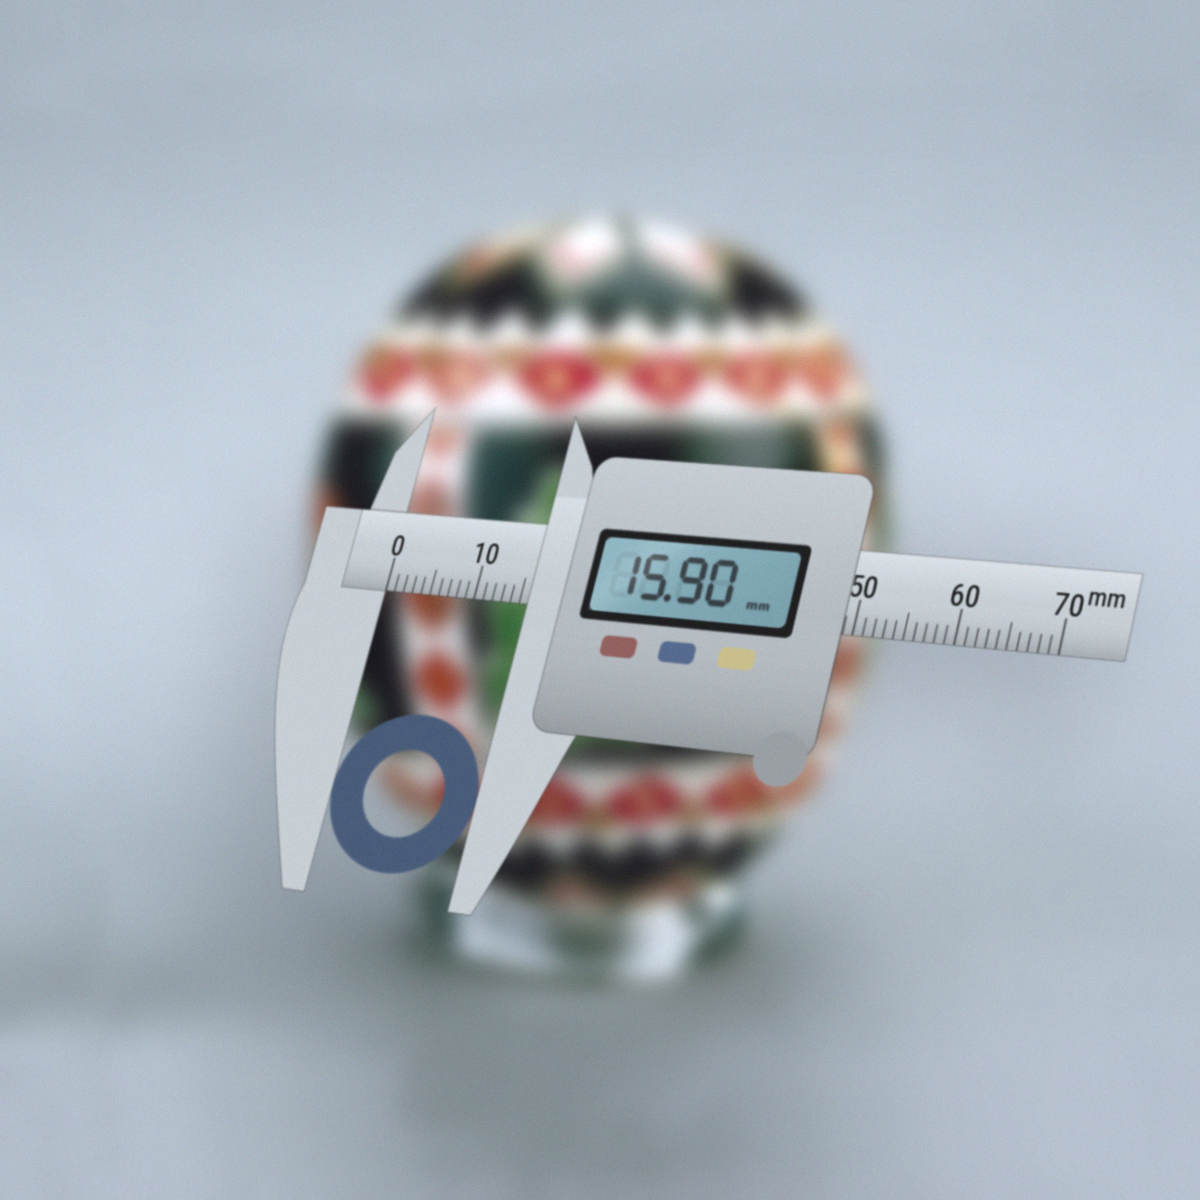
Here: 15.90 mm
